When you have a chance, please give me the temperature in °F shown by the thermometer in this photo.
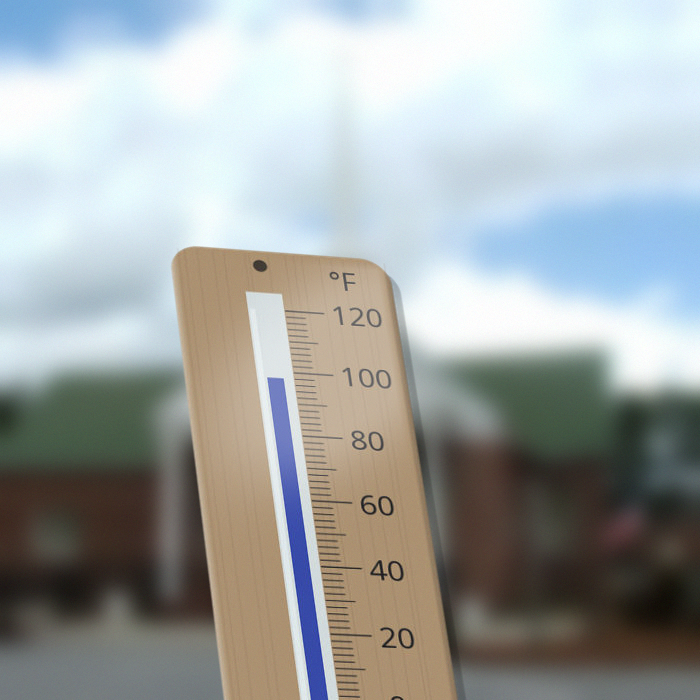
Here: 98 °F
